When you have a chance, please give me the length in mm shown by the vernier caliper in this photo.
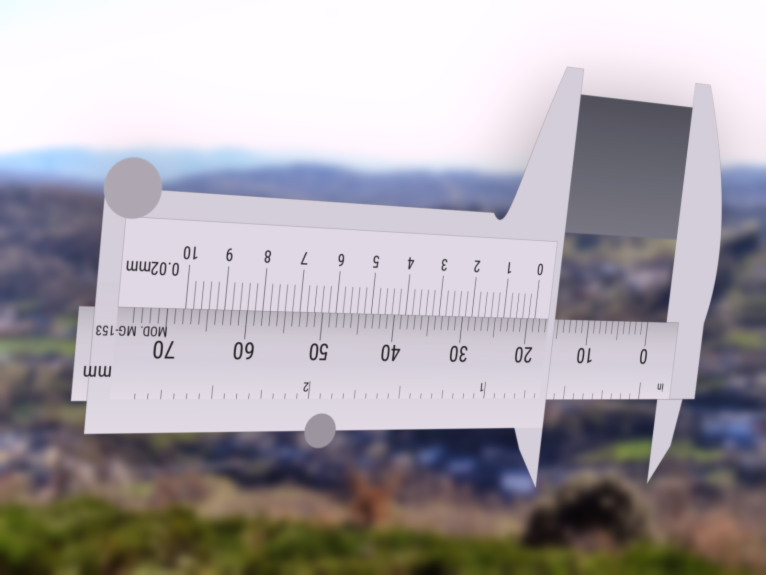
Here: 18.8 mm
